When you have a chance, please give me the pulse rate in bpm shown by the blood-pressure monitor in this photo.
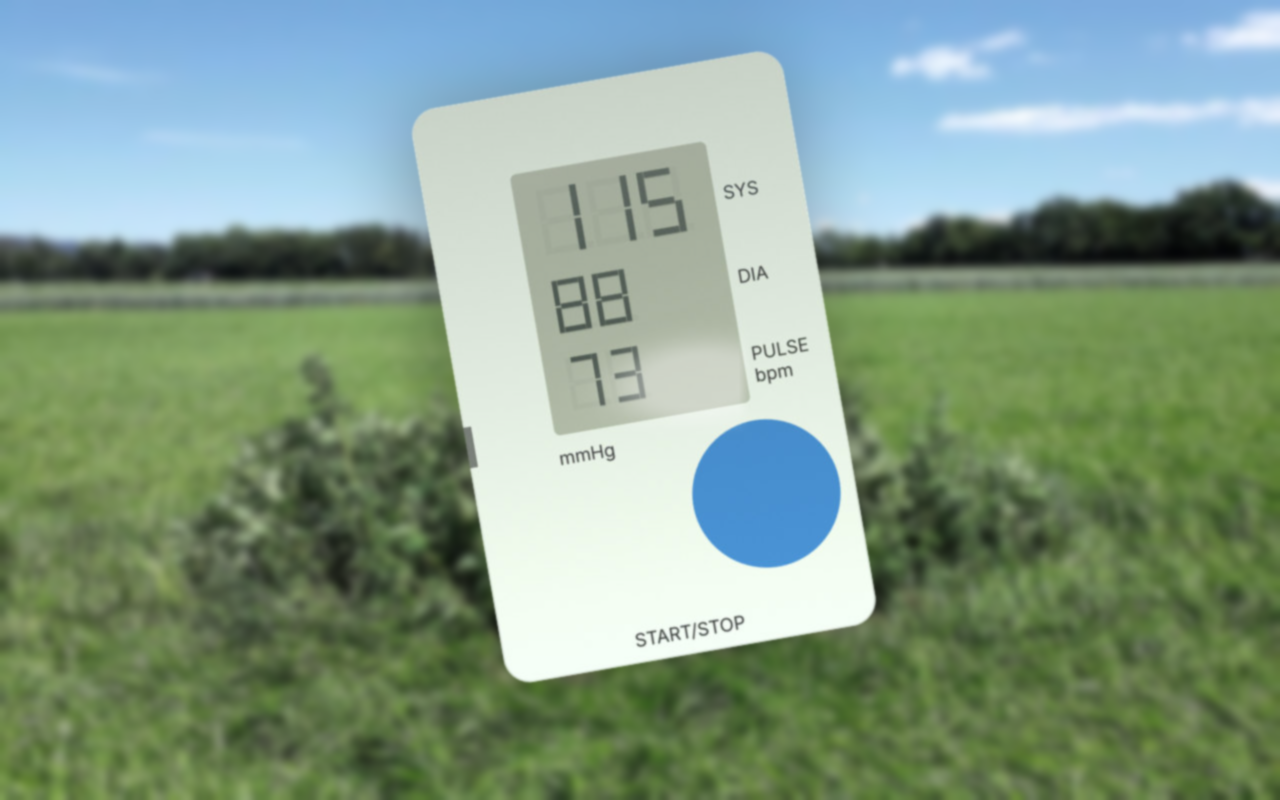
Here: 73 bpm
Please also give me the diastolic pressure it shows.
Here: 88 mmHg
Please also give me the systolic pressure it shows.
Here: 115 mmHg
